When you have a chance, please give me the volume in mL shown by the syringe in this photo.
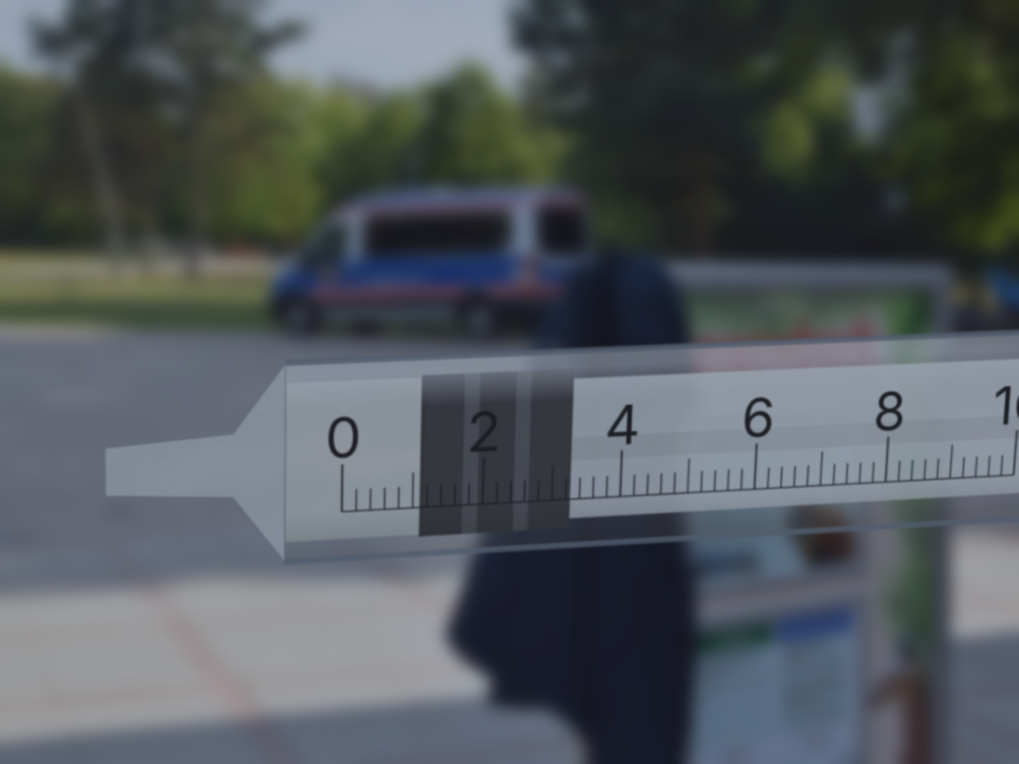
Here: 1.1 mL
